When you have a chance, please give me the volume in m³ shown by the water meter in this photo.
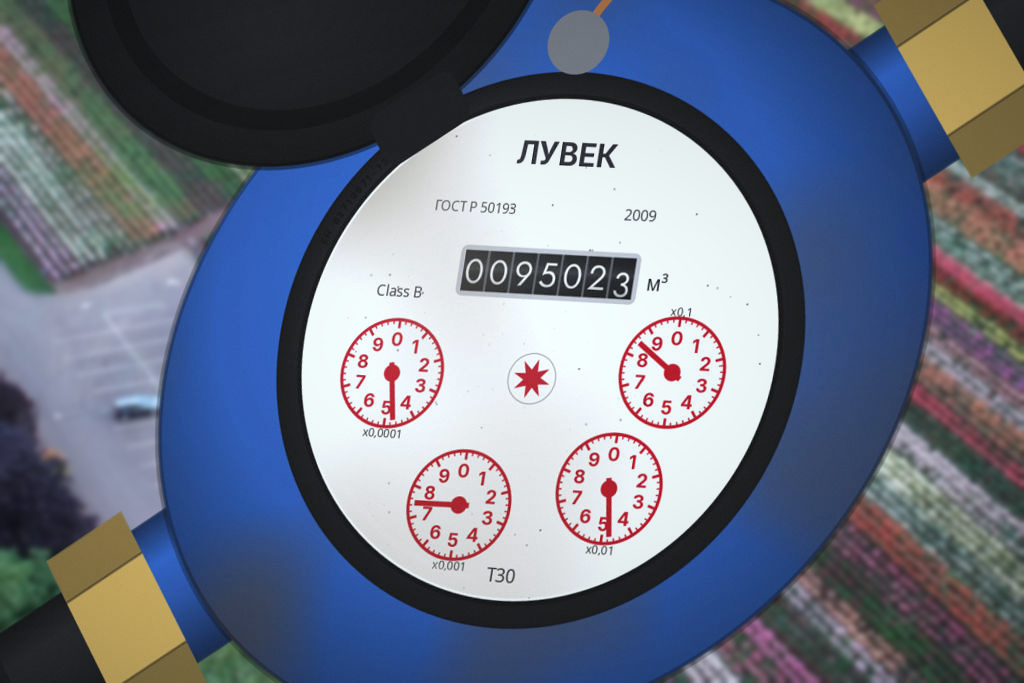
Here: 95022.8474 m³
